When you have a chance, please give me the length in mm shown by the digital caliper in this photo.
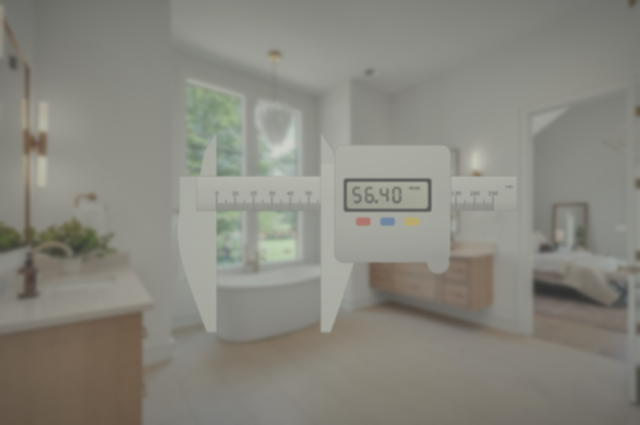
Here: 56.40 mm
